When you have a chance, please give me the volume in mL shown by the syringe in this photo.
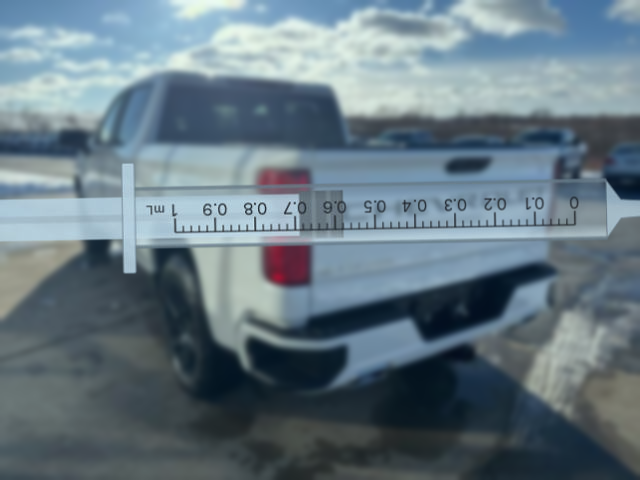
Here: 0.58 mL
